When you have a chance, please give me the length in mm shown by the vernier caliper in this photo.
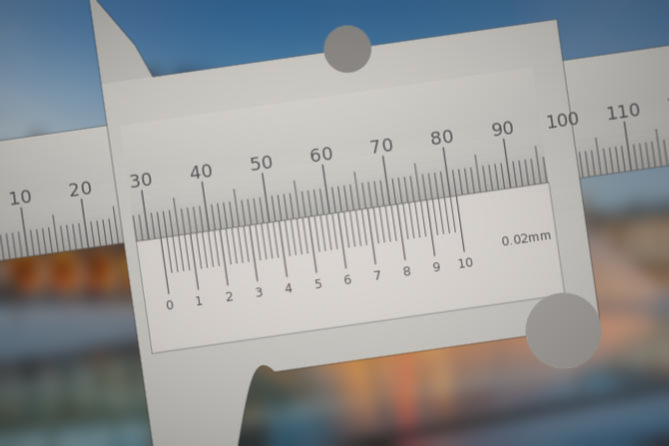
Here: 32.0 mm
